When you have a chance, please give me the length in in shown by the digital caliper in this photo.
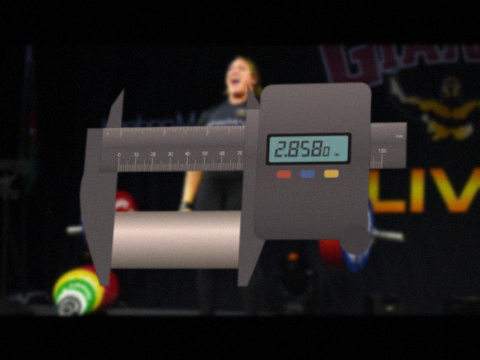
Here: 2.8580 in
